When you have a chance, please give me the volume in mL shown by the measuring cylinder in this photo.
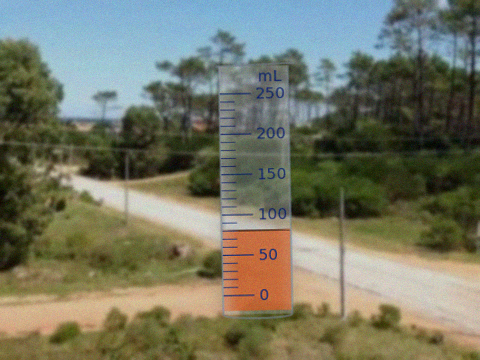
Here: 80 mL
